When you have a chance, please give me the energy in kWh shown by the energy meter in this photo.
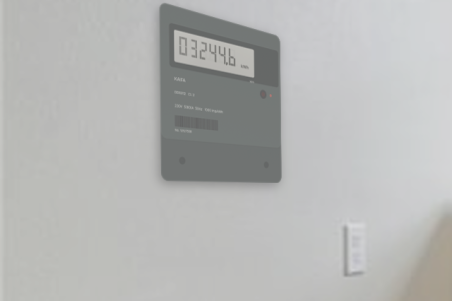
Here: 3244.6 kWh
